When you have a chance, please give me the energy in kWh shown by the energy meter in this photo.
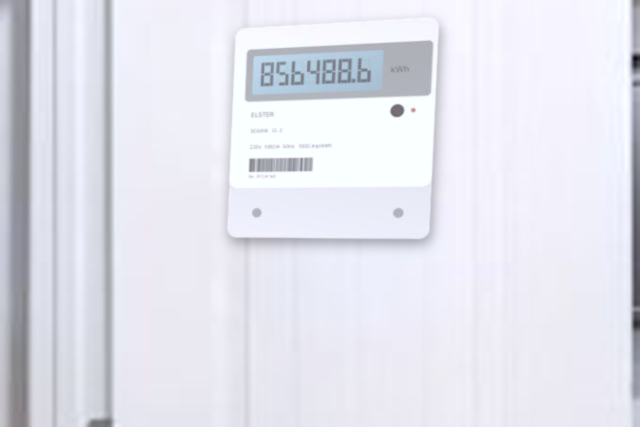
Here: 856488.6 kWh
